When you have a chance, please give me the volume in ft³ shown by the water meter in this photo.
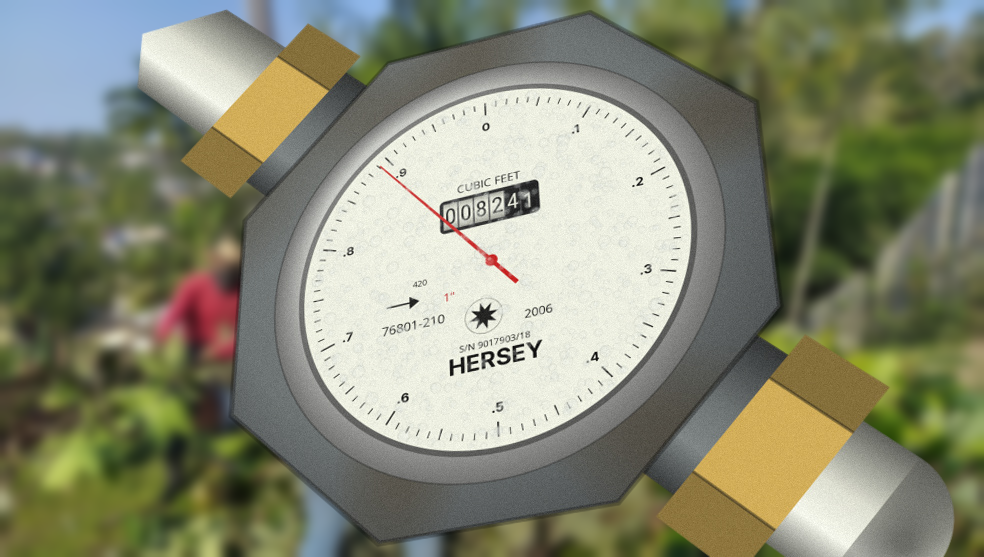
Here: 8240.89 ft³
